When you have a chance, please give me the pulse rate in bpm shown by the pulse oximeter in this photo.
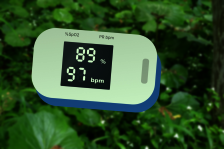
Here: 97 bpm
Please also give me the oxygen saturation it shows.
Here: 89 %
